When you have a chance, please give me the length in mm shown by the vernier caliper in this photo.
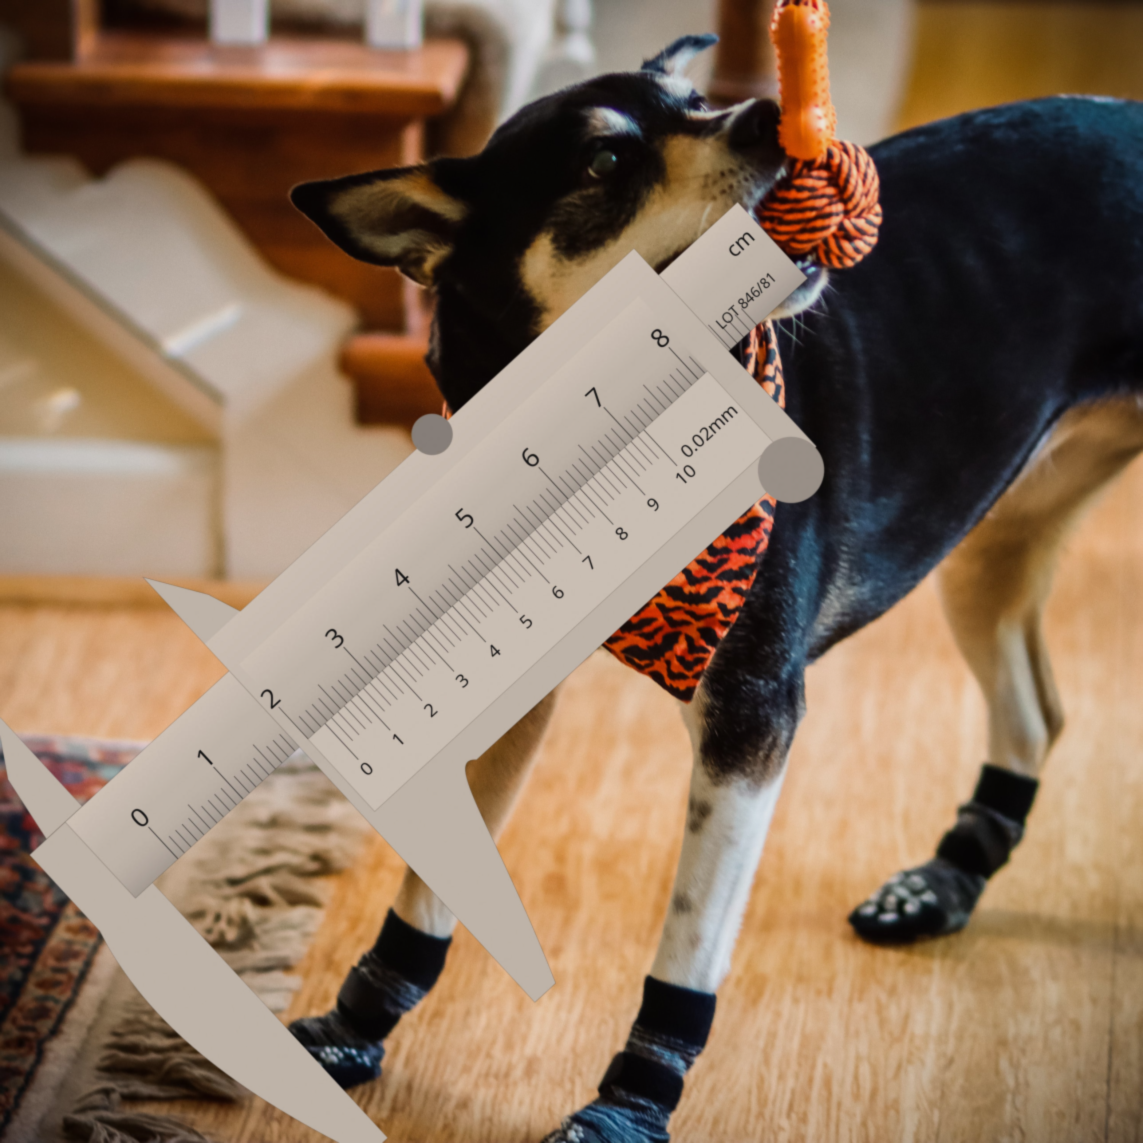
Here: 22.6 mm
